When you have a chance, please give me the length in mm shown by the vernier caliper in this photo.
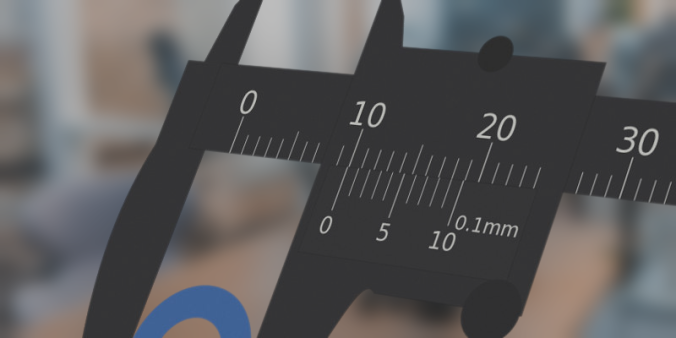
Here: 9.9 mm
